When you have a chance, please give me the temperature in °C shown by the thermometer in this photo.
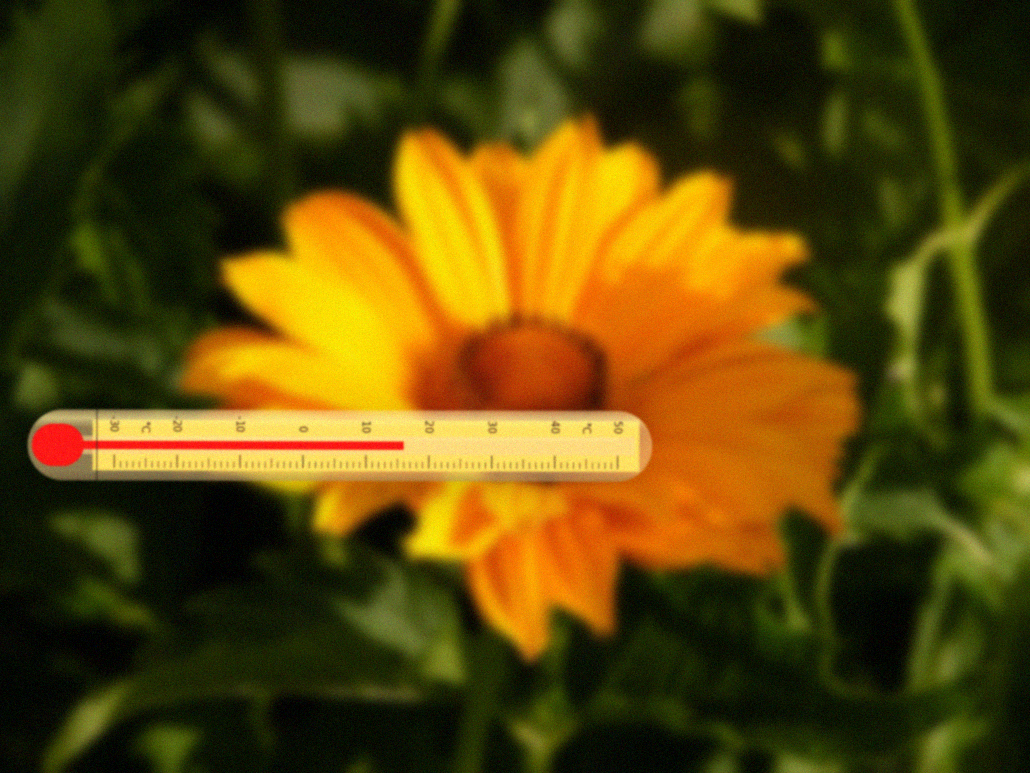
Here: 16 °C
